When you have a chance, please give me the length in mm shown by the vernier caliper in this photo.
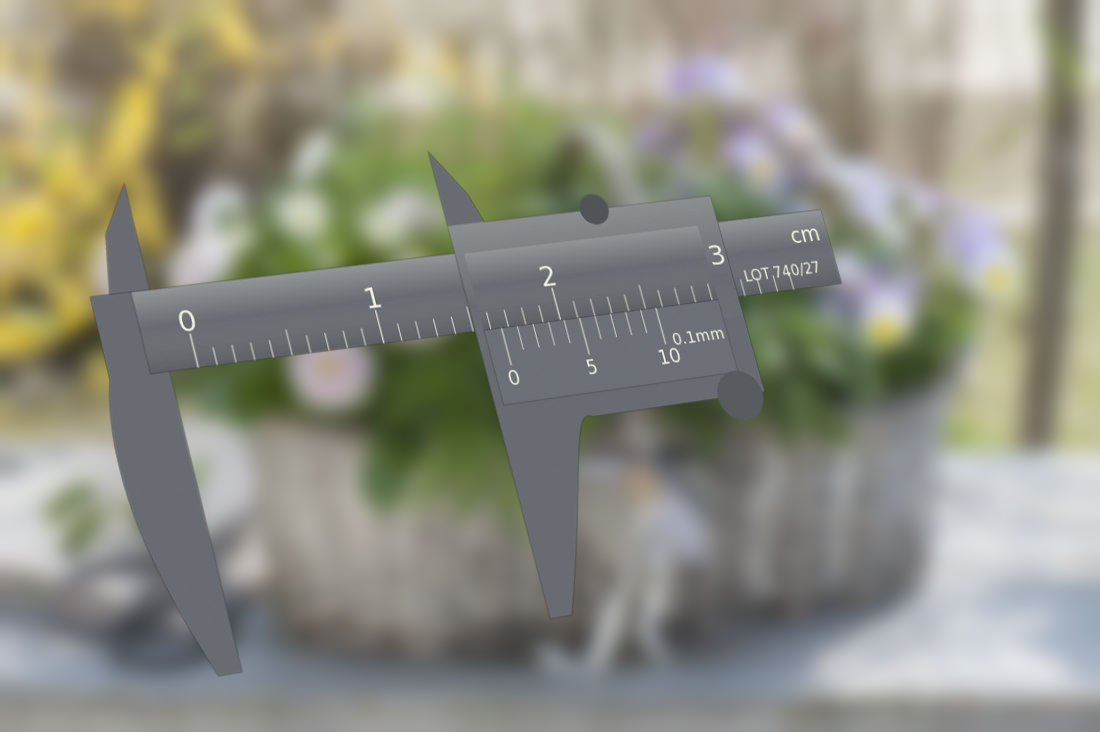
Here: 16.6 mm
